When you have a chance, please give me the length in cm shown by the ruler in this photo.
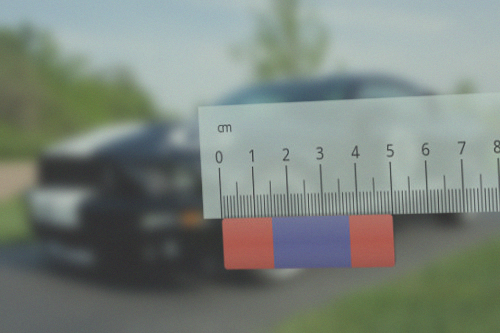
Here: 5 cm
